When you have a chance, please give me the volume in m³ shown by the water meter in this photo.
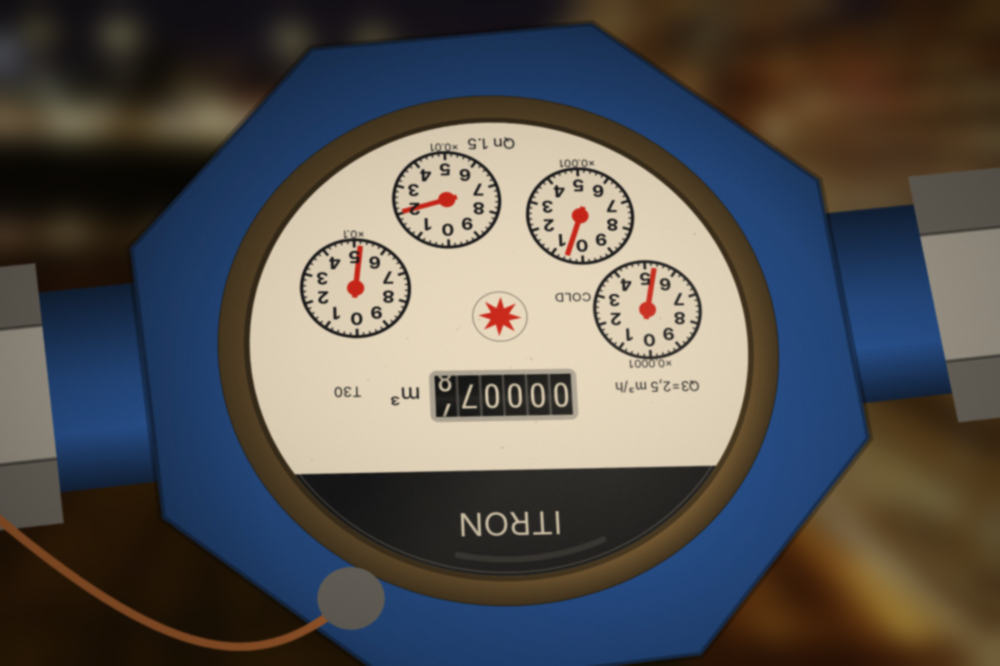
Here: 77.5205 m³
